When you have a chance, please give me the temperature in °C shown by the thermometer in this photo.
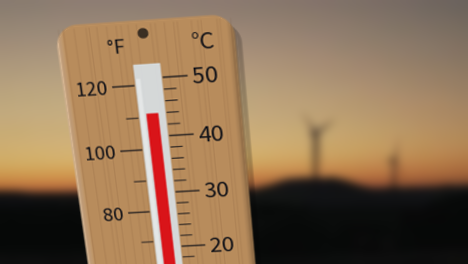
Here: 44 °C
